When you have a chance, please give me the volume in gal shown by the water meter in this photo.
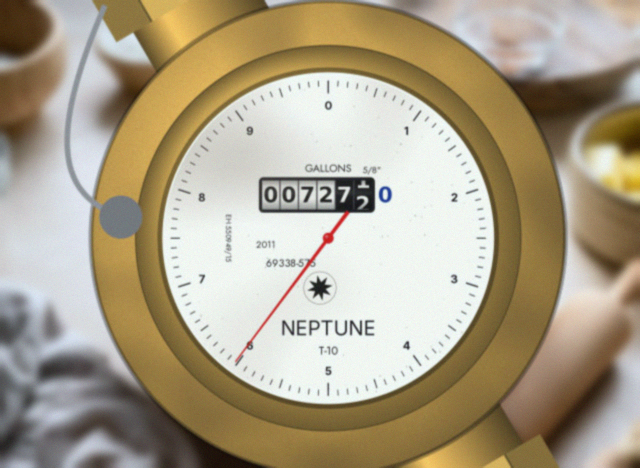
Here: 72716.0 gal
